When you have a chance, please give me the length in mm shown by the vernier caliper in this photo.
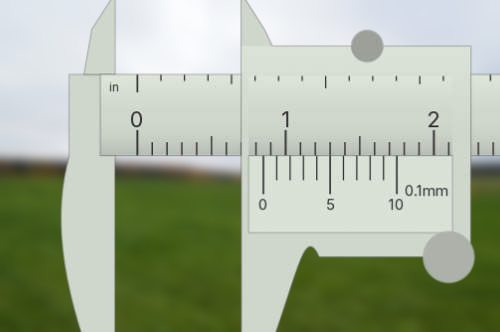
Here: 8.5 mm
